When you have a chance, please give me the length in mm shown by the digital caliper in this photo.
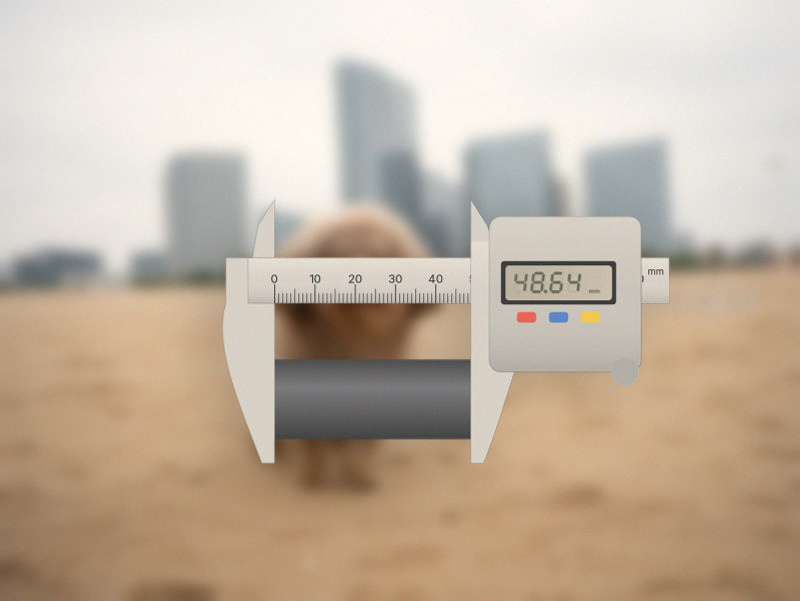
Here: 48.64 mm
